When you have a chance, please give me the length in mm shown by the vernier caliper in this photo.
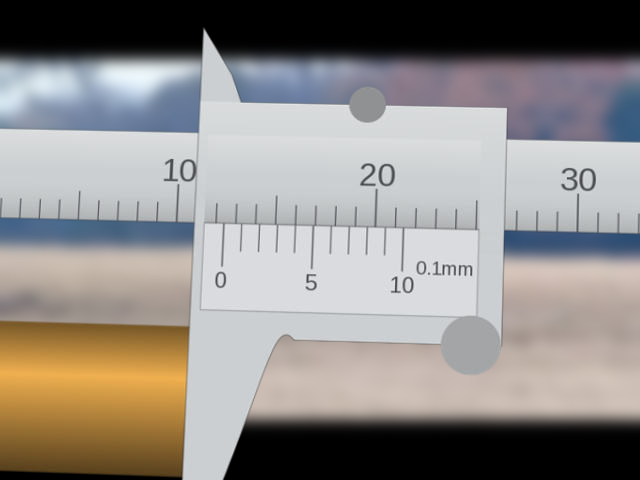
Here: 12.4 mm
